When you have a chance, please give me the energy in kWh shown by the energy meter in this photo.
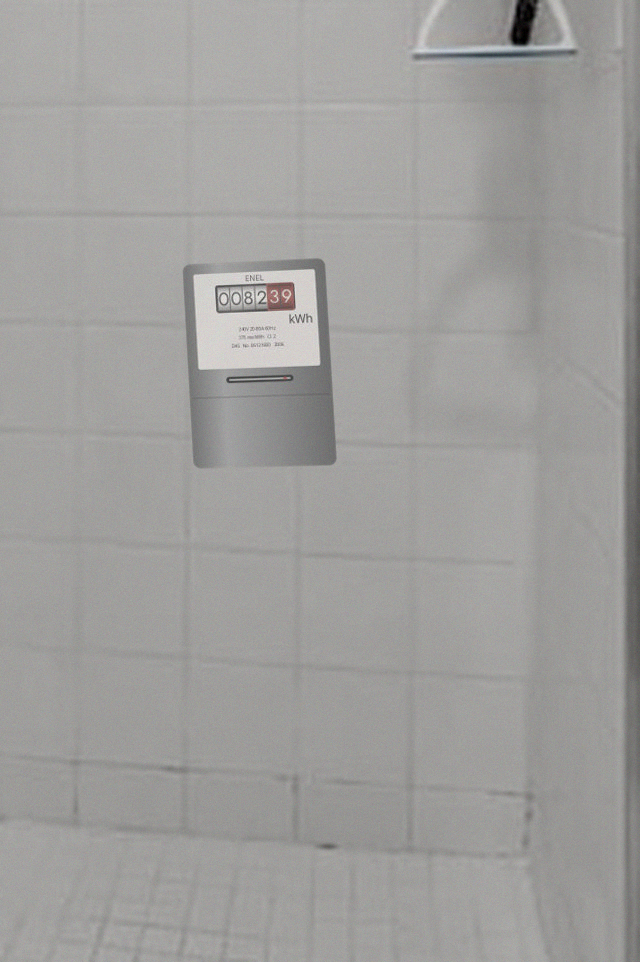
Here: 82.39 kWh
